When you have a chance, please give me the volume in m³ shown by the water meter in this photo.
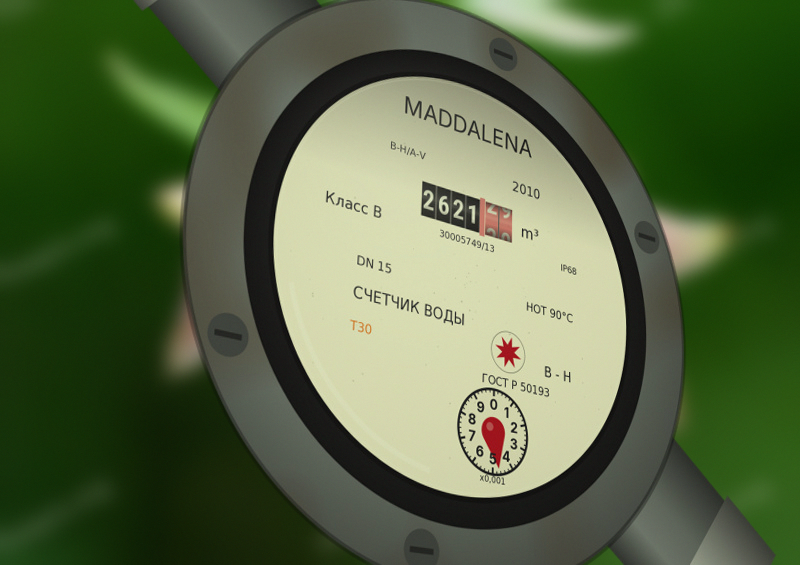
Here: 2621.294 m³
